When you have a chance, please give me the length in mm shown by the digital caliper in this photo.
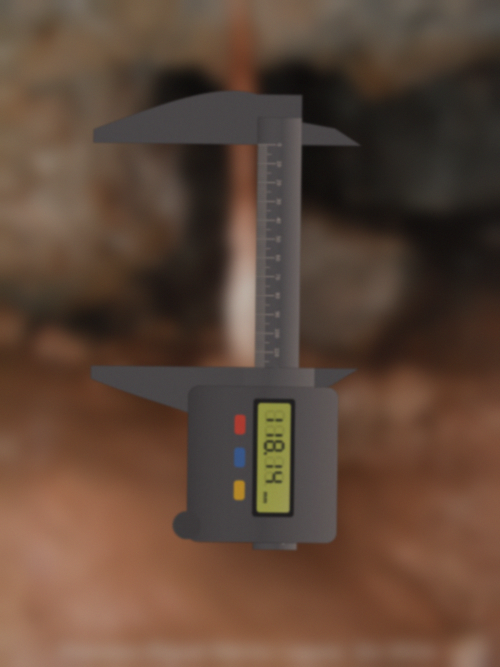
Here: 118.14 mm
